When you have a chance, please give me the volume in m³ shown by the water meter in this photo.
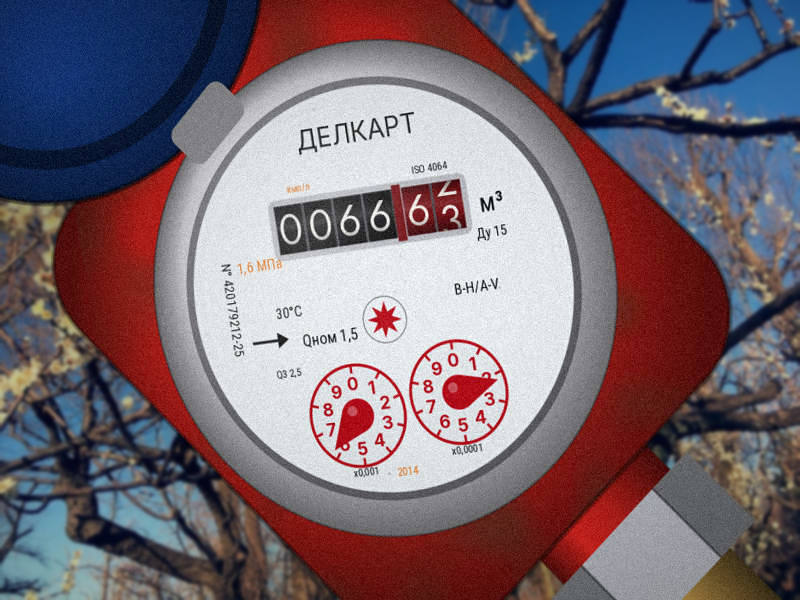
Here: 66.6262 m³
